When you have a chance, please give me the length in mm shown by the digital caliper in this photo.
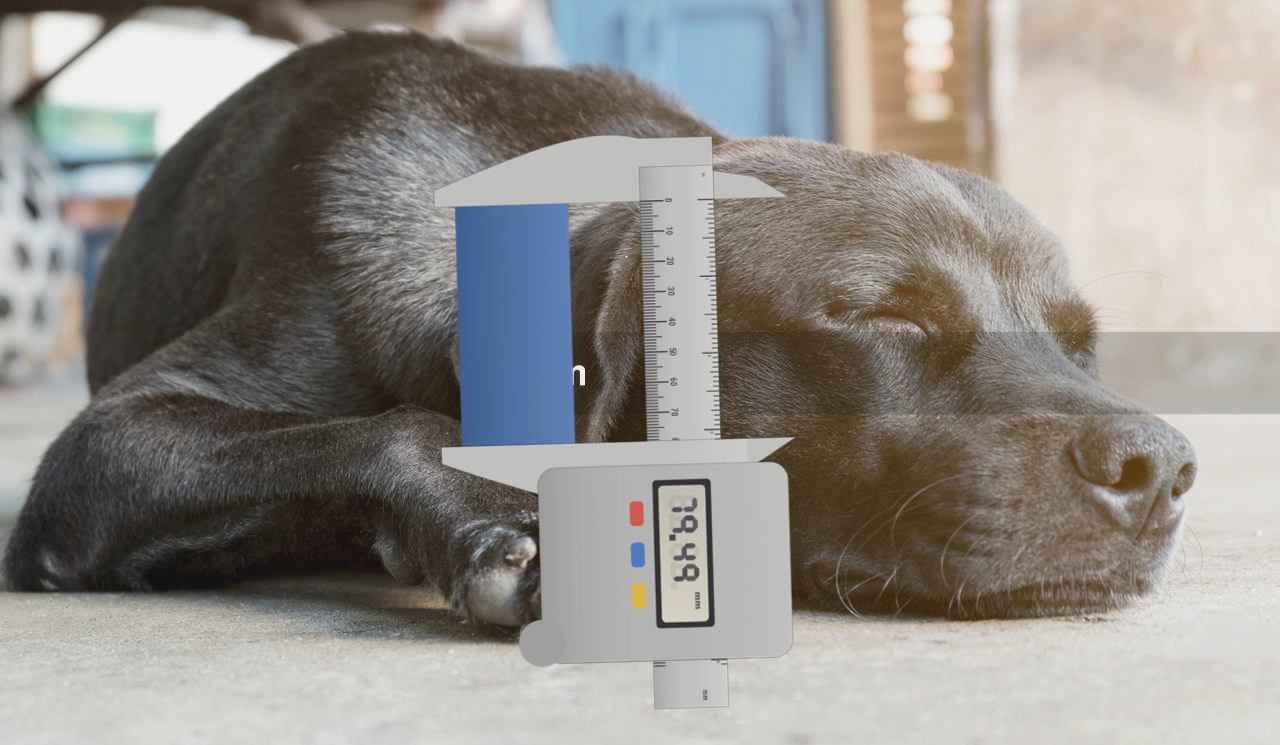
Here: 79.49 mm
